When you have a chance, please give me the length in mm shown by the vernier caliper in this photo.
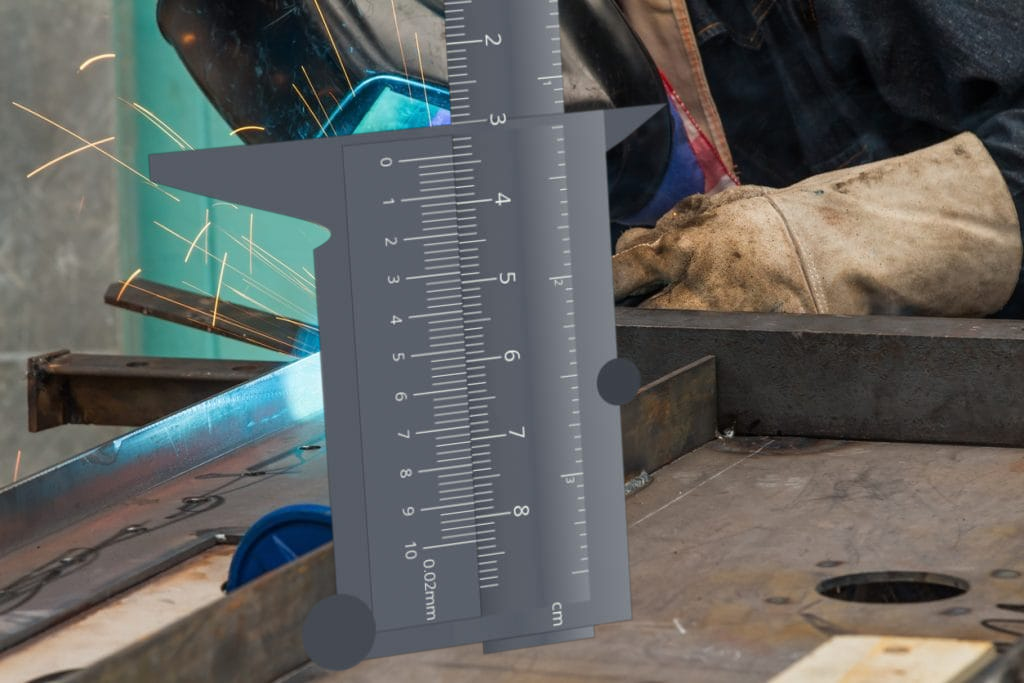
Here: 34.0 mm
